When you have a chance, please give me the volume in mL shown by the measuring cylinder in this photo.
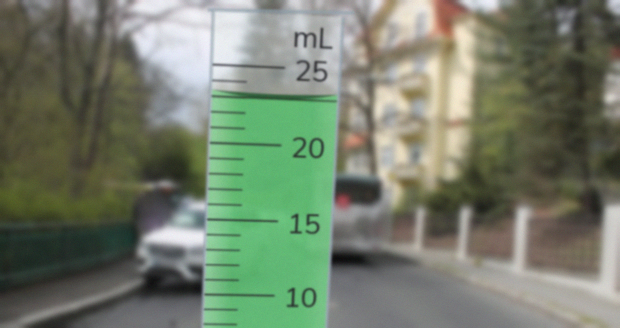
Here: 23 mL
